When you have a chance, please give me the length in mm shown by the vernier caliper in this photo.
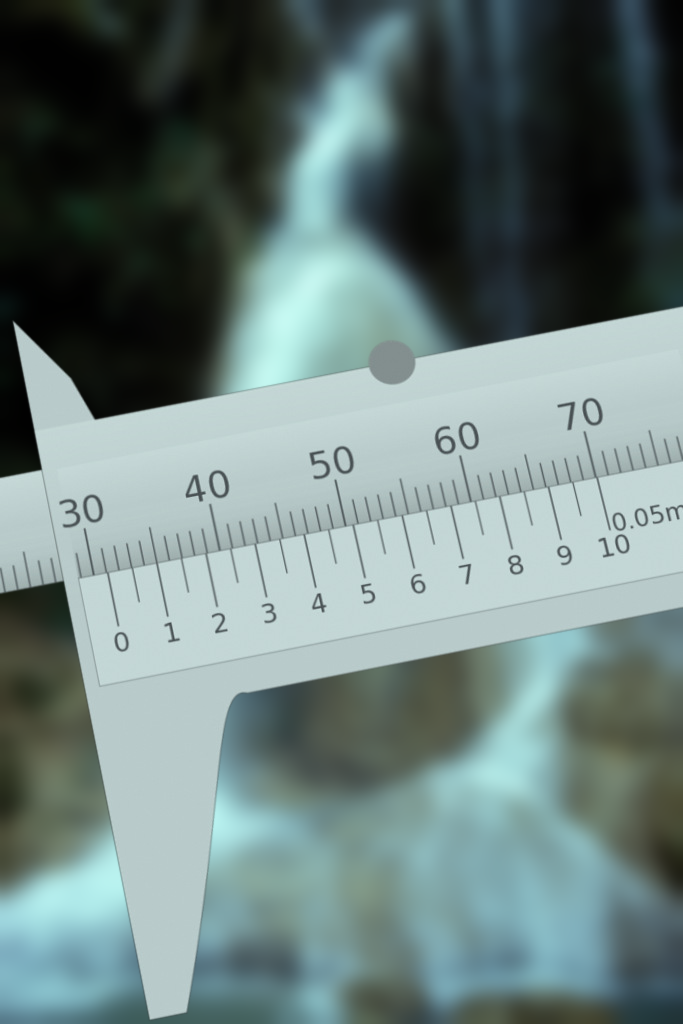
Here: 31.1 mm
